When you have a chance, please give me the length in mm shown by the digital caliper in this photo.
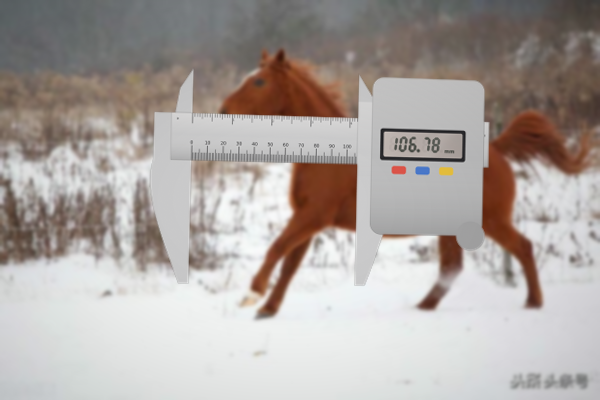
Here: 106.78 mm
